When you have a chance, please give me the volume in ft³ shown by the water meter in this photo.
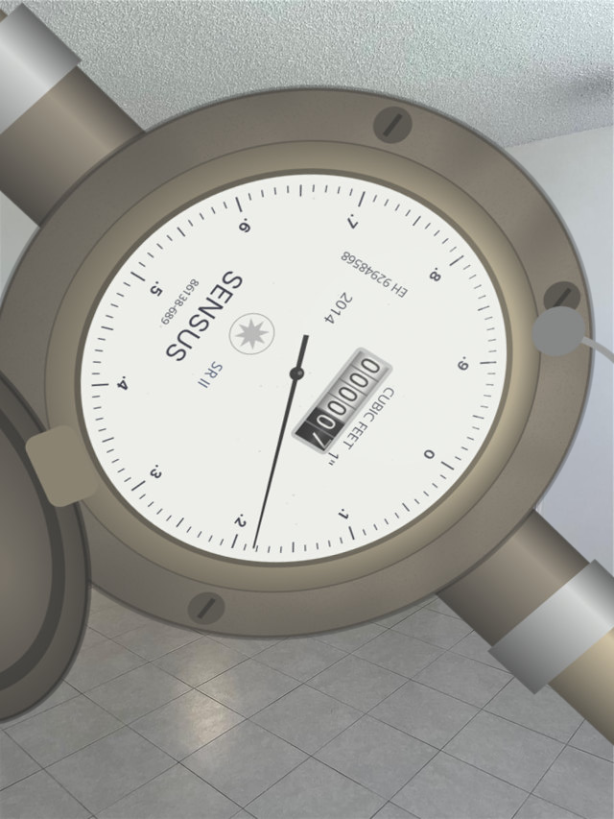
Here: 7.18 ft³
